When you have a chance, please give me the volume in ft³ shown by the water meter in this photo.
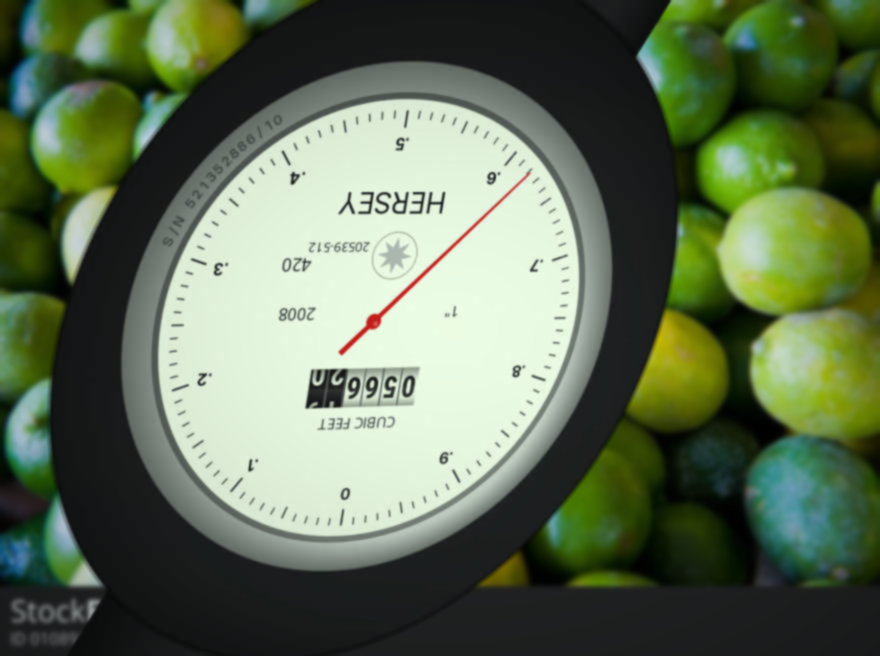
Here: 56619.62 ft³
